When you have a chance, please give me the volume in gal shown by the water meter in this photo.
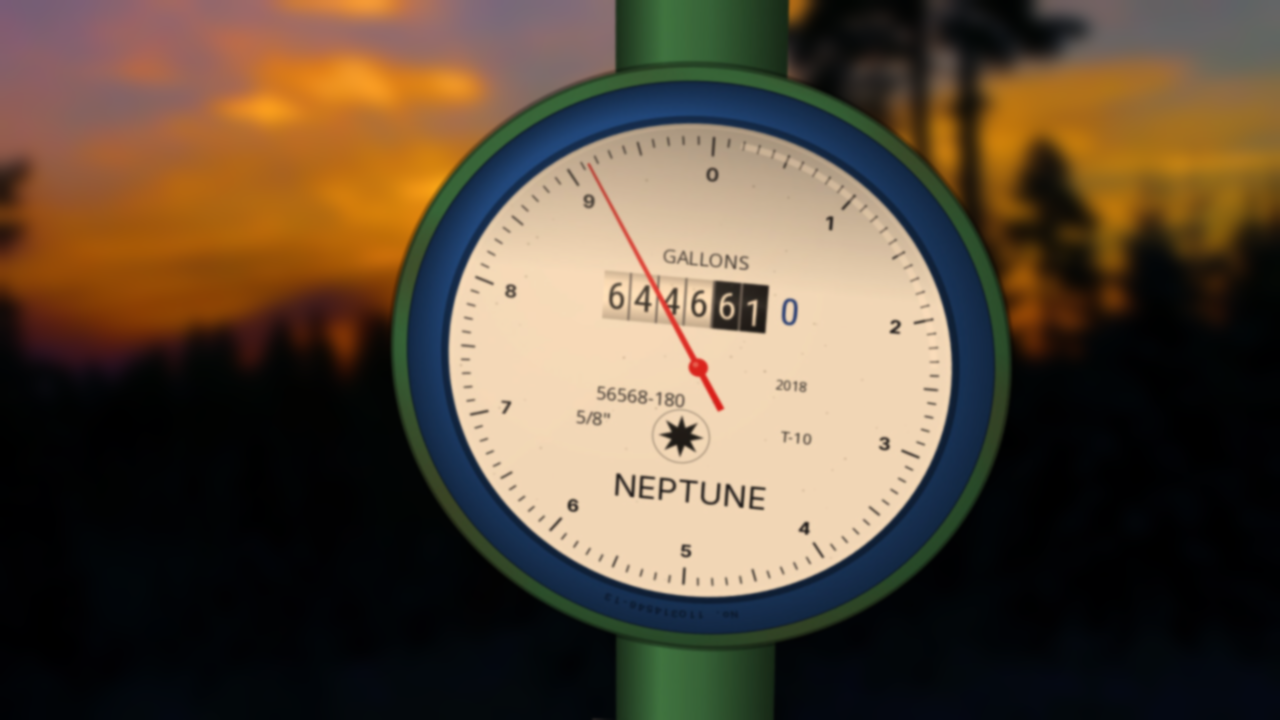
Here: 6446609.1 gal
